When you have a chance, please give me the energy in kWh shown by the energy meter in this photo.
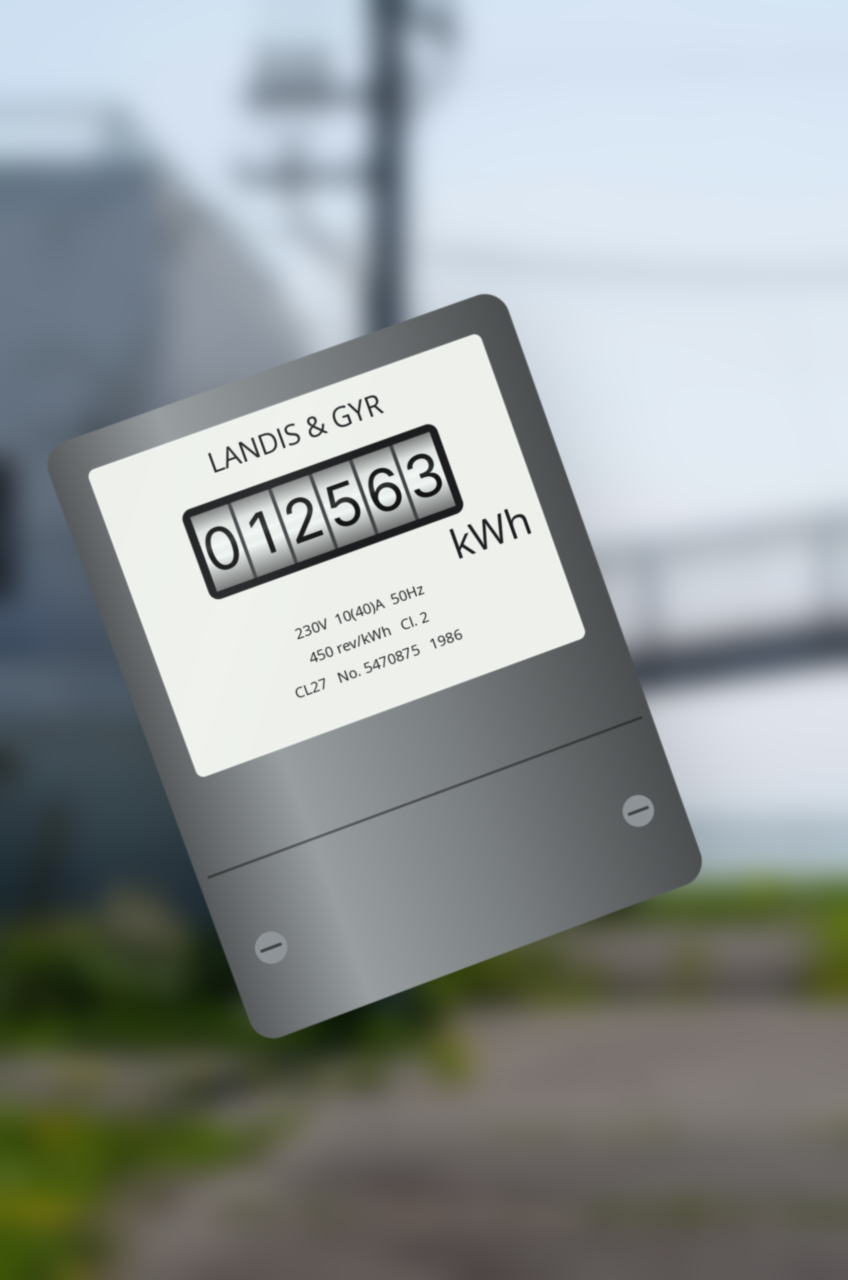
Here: 12563 kWh
